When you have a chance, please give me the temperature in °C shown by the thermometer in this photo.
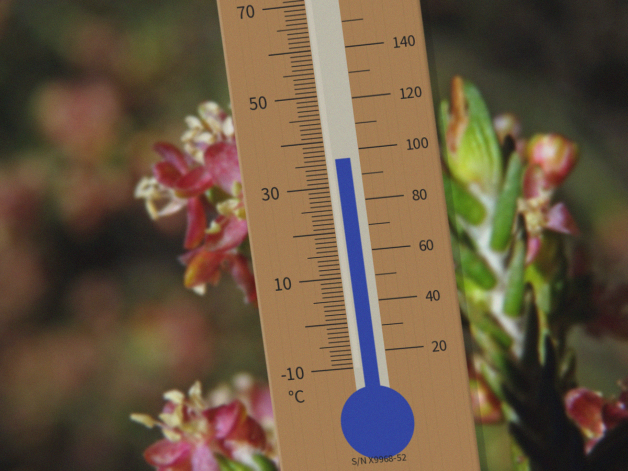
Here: 36 °C
